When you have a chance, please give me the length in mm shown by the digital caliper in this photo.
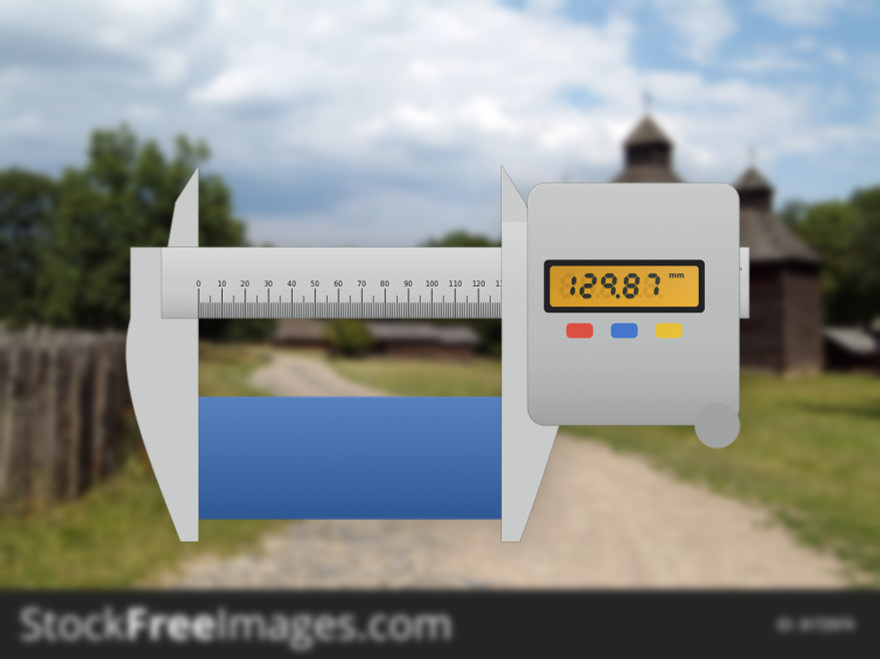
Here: 129.87 mm
